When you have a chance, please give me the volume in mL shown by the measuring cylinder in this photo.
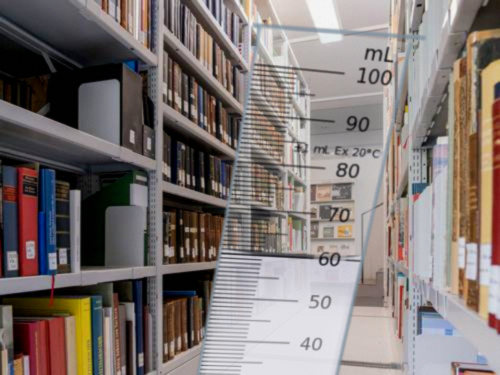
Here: 60 mL
